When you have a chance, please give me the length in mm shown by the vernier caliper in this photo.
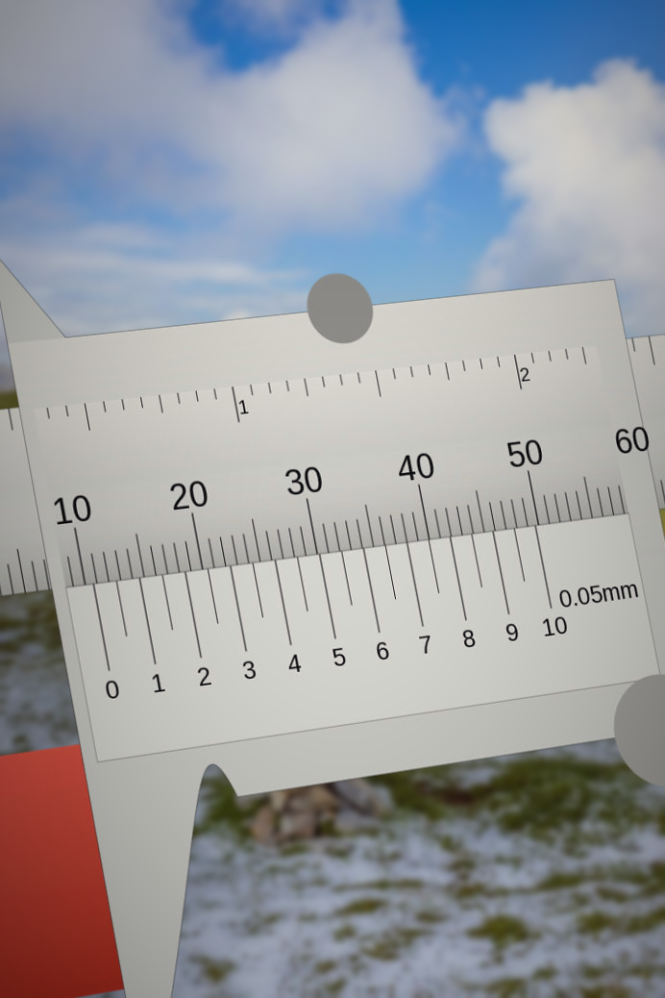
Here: 10.7 mm
